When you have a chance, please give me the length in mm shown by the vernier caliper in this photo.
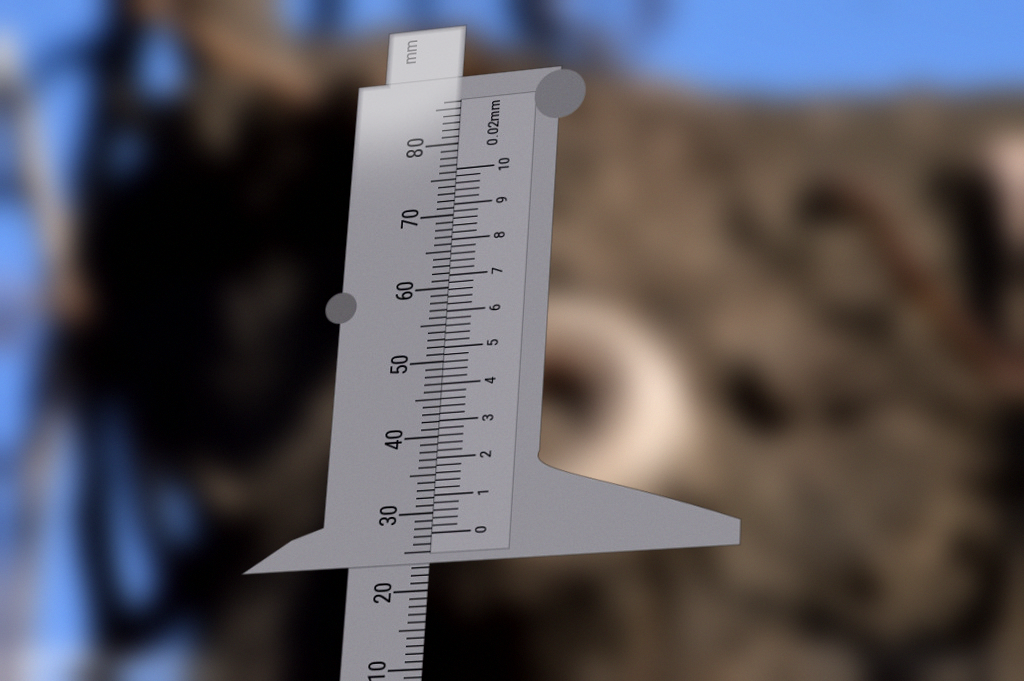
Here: 27.4 mm
